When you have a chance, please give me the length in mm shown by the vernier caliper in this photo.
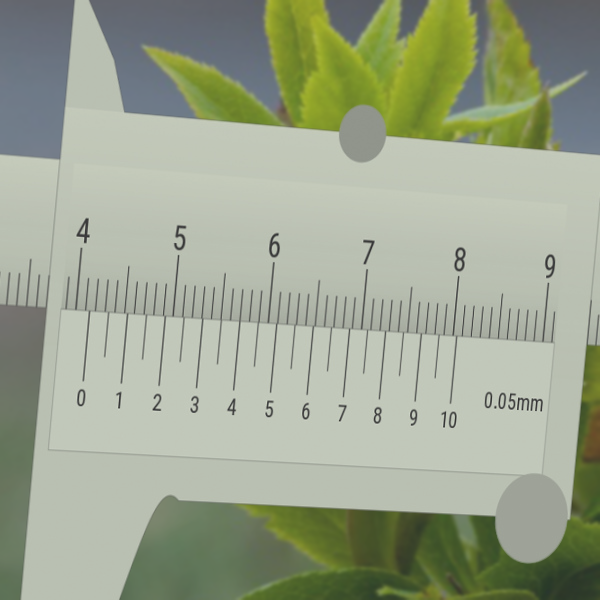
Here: 41.4 mm
